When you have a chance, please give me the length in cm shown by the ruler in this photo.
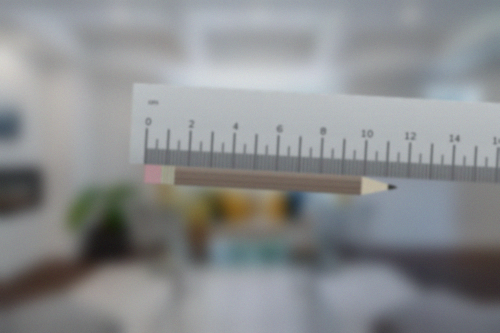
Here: 11.5 cm
